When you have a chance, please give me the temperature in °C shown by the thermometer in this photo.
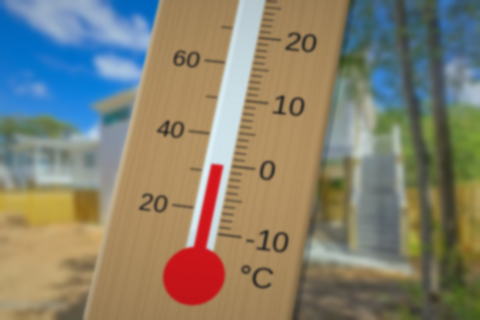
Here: 0 °C
